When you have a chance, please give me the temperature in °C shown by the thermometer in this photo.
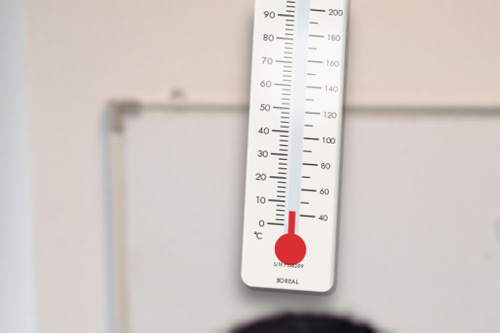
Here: 6 °C
